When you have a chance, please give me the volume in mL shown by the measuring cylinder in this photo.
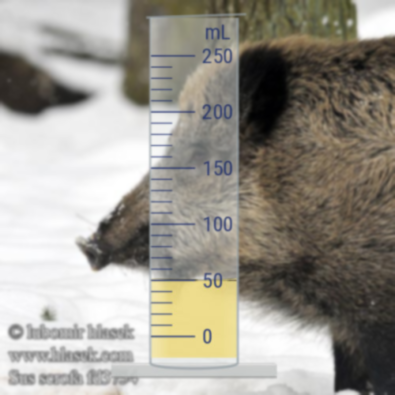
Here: 50 mL
